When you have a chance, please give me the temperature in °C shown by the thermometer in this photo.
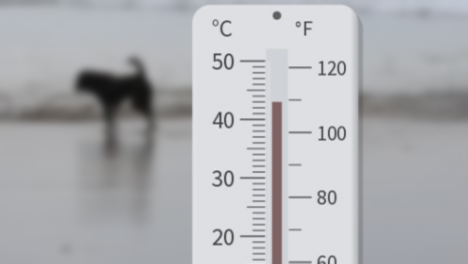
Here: 43 °C
